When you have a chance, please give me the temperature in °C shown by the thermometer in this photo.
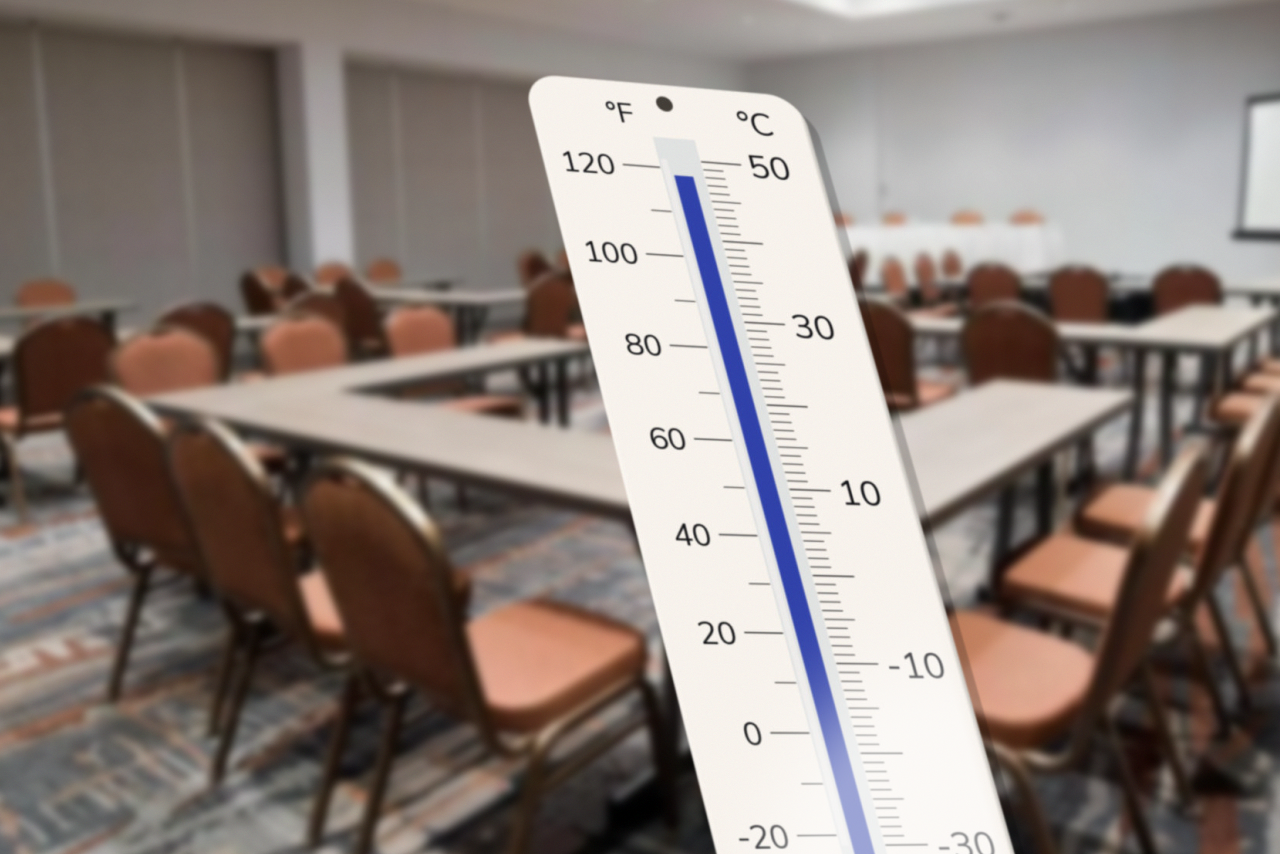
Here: 48 °C
